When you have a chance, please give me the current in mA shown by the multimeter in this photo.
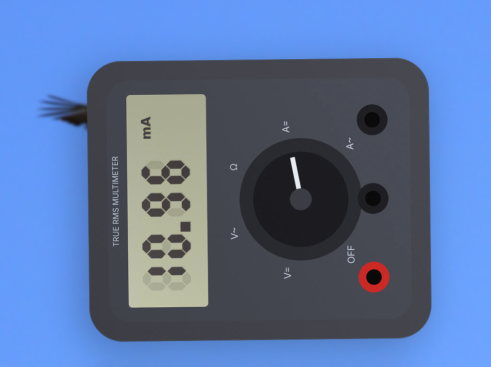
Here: 10.96 mA
